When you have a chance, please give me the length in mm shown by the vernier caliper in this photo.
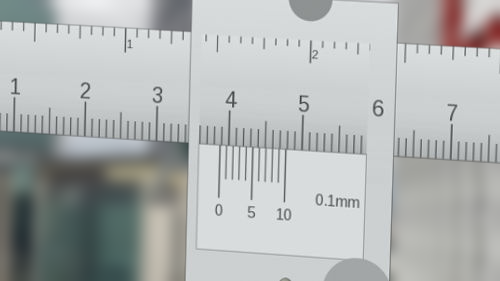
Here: 38.8 mm
